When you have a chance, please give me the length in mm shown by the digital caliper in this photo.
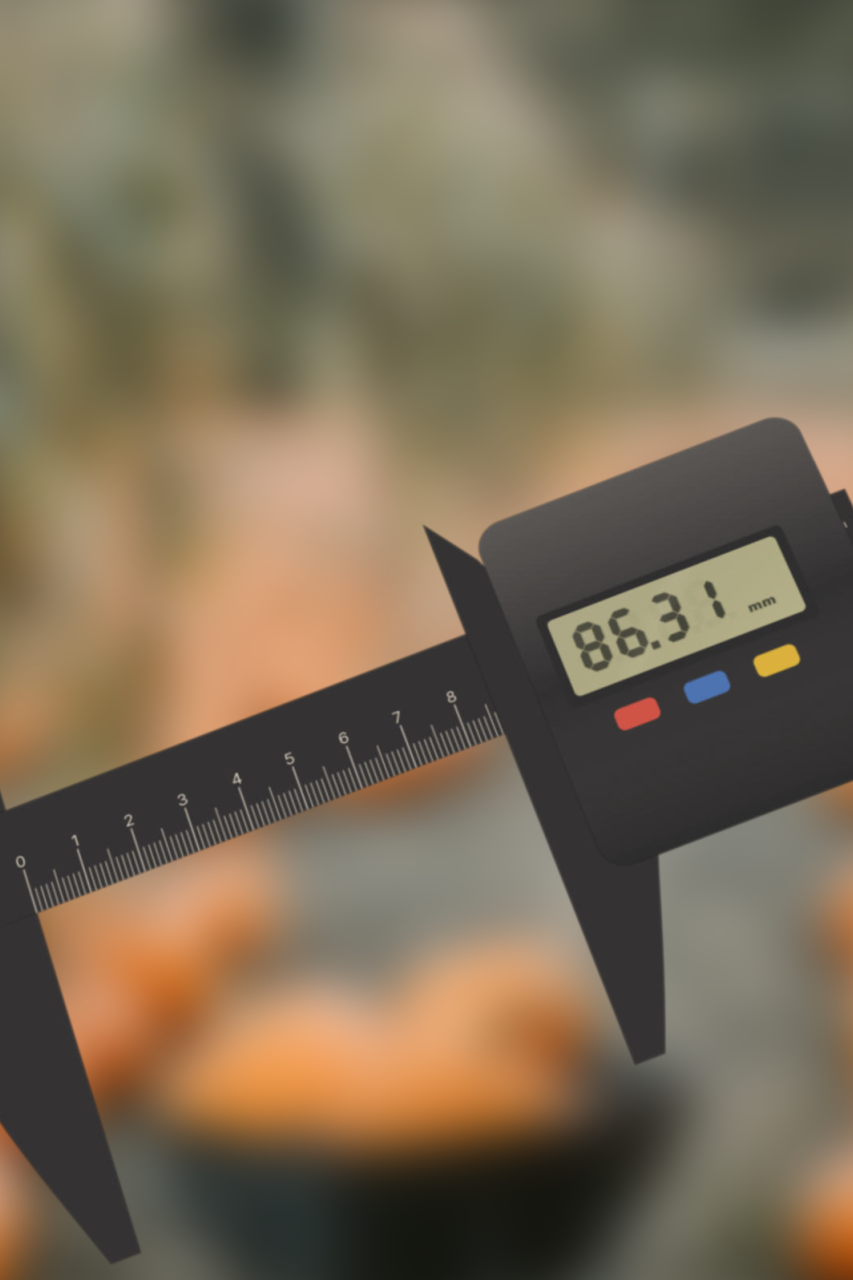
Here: 86.31 mm
